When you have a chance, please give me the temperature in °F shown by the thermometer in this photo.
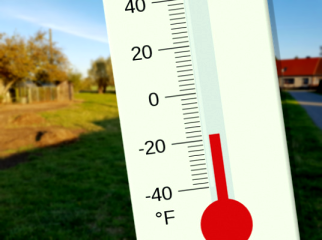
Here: -18 °F
